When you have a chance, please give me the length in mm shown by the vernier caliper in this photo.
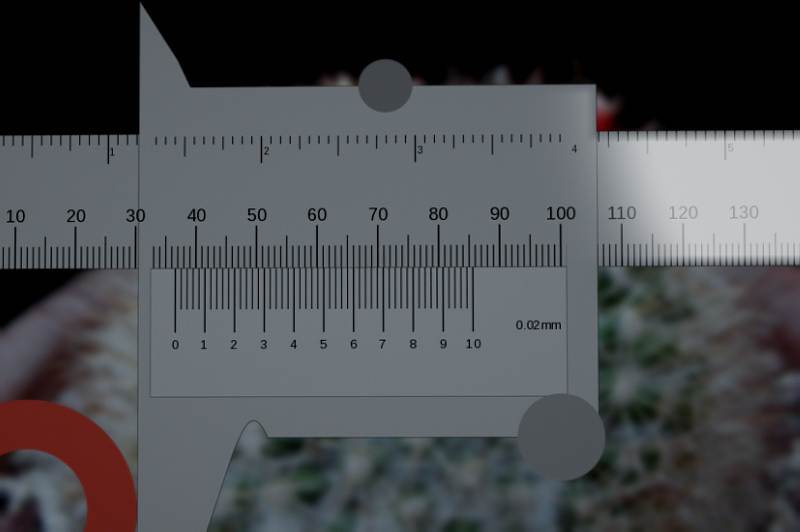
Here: 36.6 mm
